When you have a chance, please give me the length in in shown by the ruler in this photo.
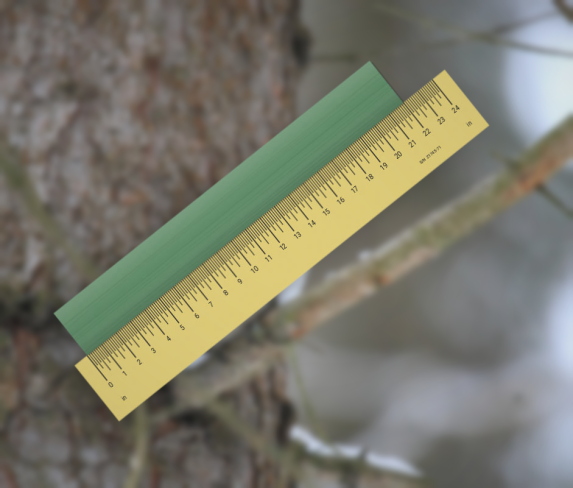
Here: 22 in
